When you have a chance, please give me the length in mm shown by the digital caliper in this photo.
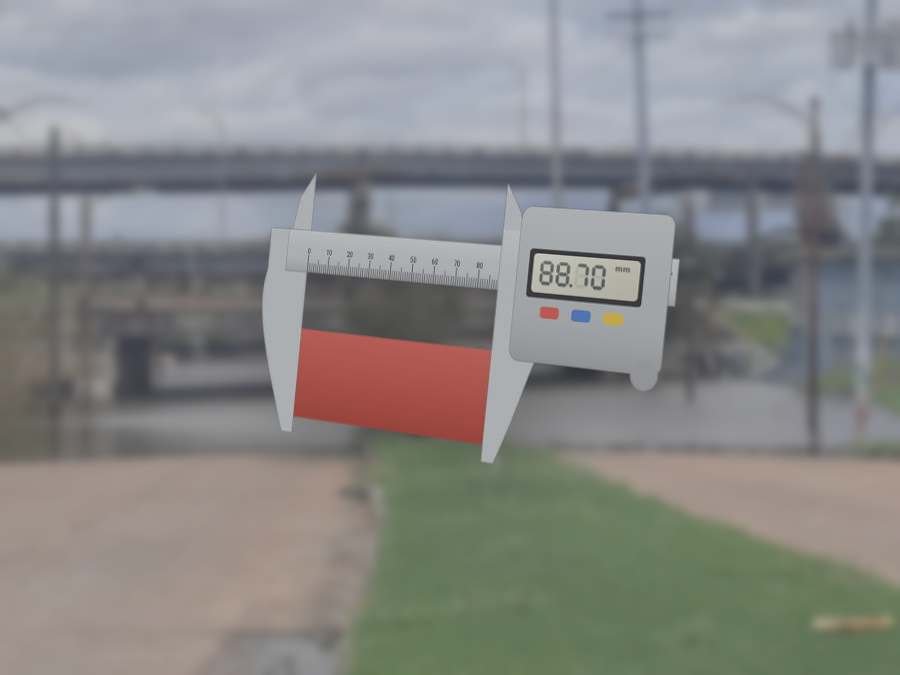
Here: 88.70 mm
